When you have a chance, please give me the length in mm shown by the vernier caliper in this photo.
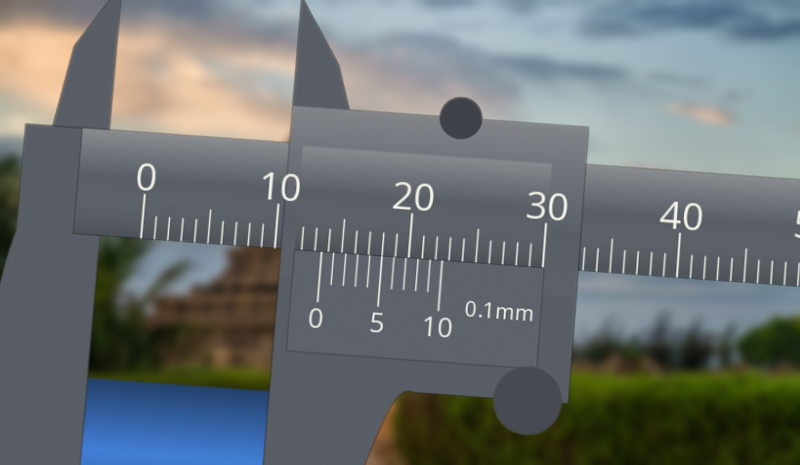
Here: 13.5 mm
